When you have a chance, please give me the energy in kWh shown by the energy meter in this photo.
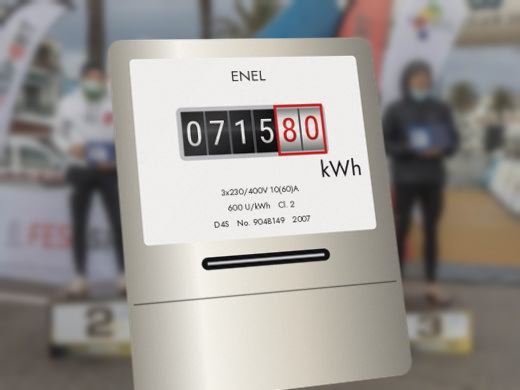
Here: 715.80 kWh
